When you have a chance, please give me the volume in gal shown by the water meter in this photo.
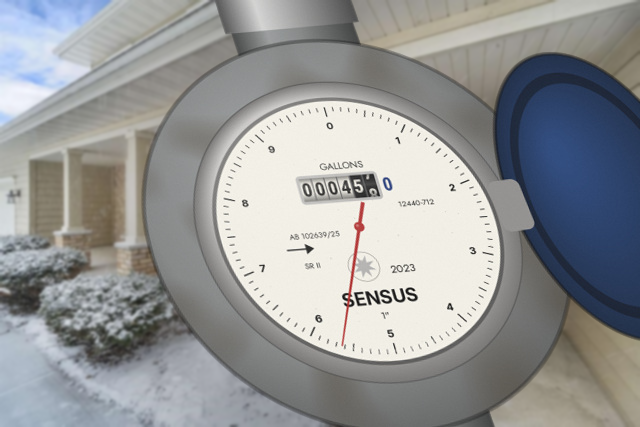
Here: 4575.6 gal
